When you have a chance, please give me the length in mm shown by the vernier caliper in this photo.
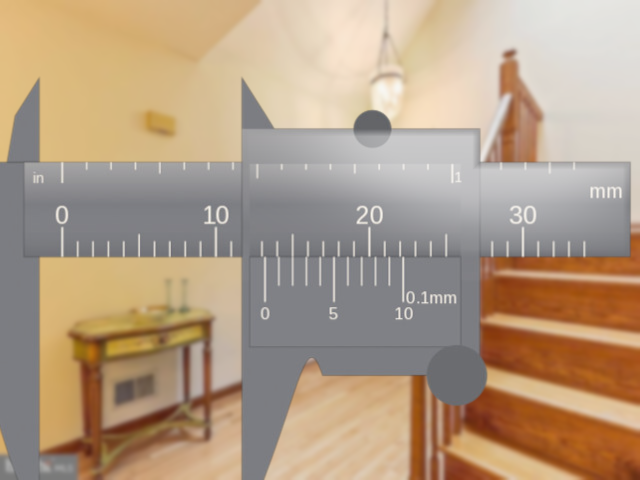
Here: 13.2 mm
